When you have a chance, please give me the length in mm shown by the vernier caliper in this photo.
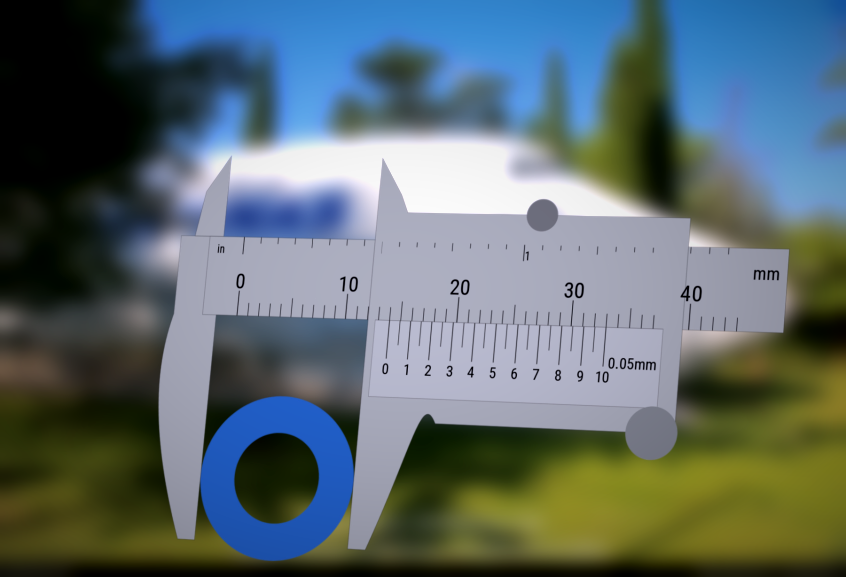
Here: 14.0 mm
